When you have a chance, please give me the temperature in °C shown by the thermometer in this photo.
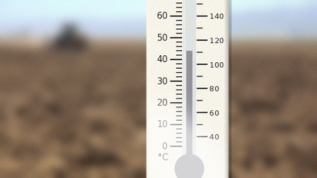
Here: 44 °C
